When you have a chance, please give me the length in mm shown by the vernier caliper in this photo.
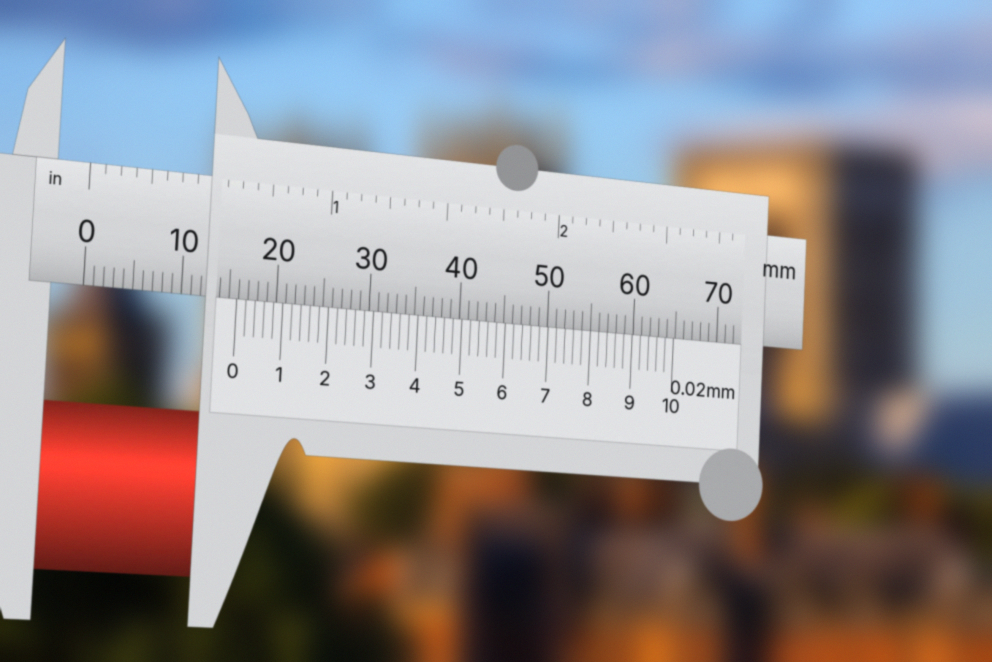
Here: 15.8 mm
